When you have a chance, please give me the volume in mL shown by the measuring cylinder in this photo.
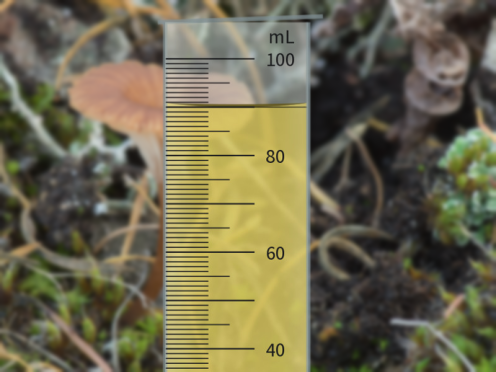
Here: 90 mL
